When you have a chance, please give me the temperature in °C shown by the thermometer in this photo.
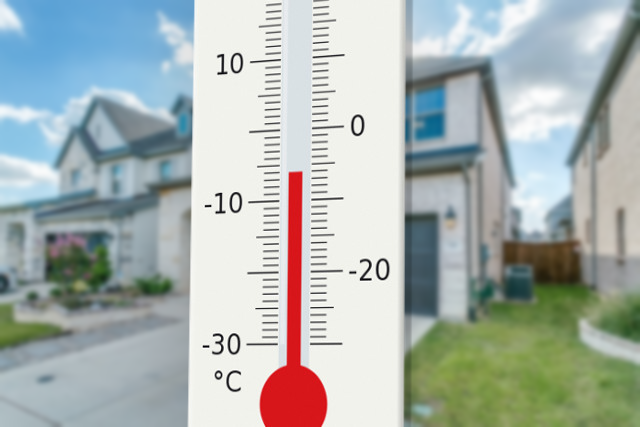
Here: -6 °C
